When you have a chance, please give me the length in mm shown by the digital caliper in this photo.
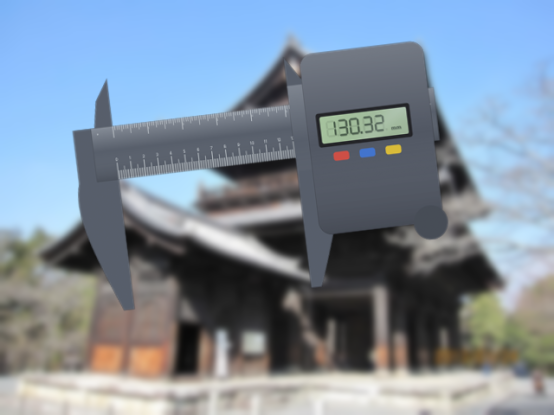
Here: 130.32 mm
